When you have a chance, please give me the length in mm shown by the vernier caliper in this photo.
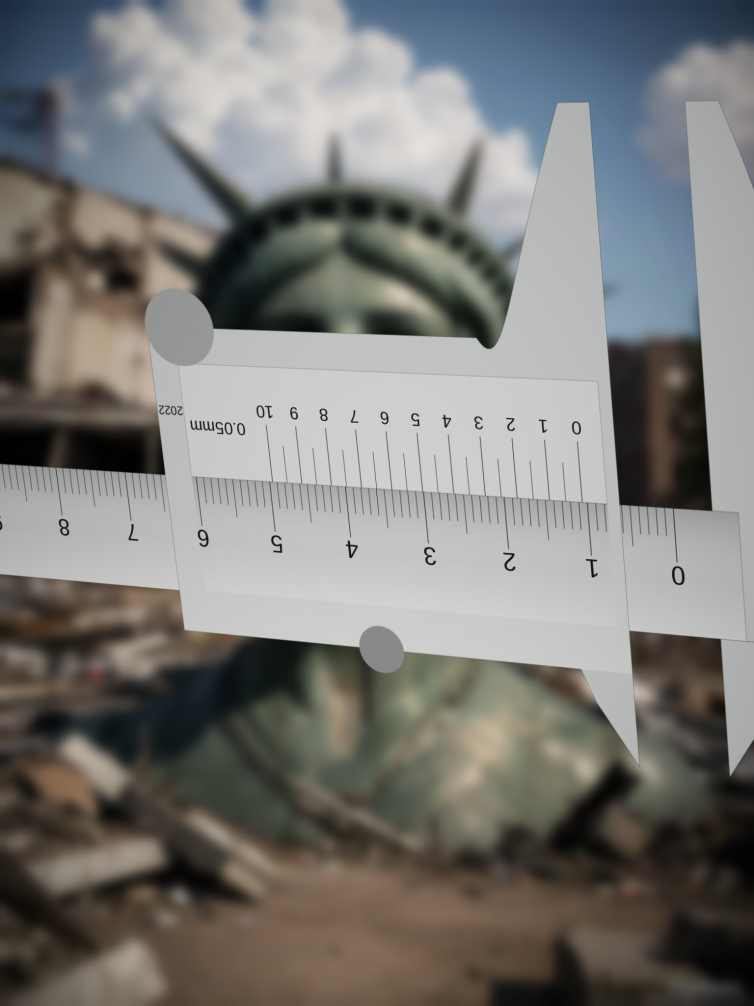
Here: 10.6 mm
